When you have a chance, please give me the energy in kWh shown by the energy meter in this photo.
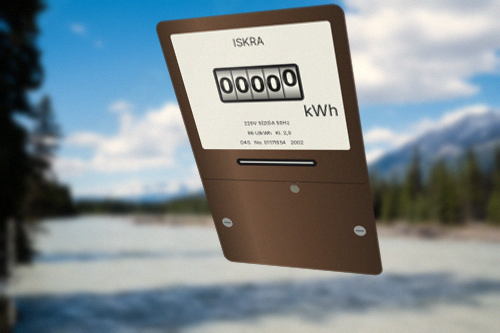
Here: 0 kWh
